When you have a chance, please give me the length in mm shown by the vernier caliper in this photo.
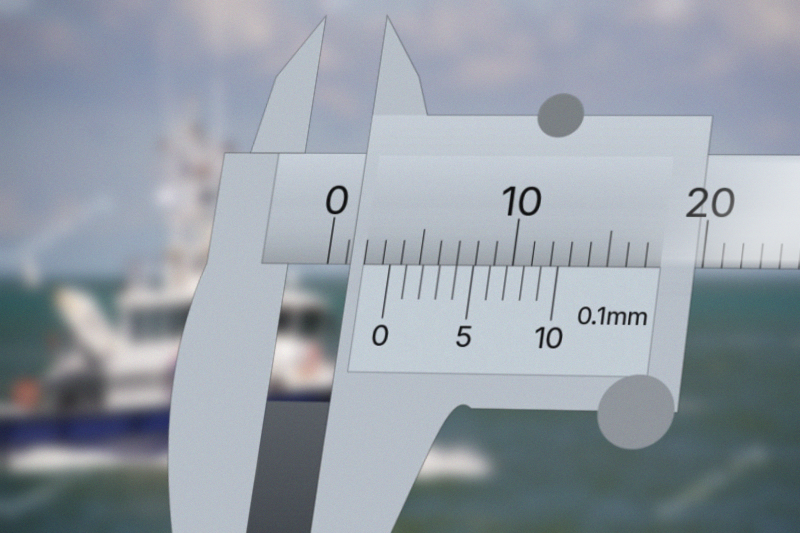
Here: 3.4 mm
